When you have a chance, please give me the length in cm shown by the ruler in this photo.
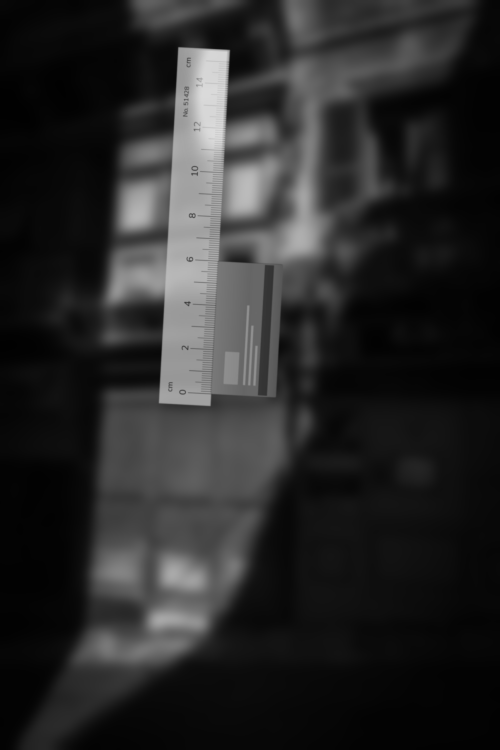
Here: 6 cm
